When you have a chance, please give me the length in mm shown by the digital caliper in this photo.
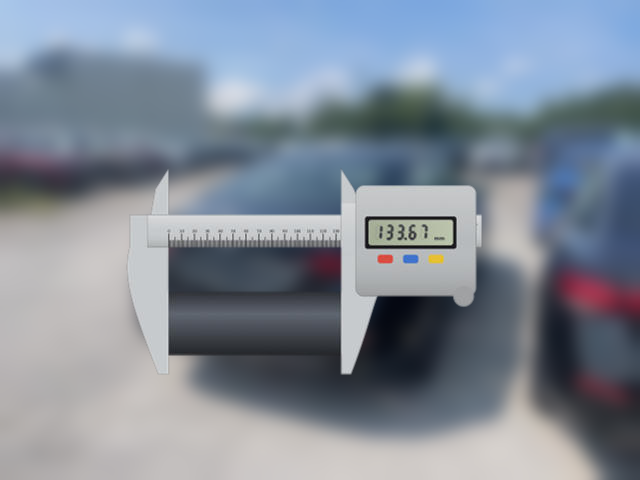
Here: 133.67 mm
